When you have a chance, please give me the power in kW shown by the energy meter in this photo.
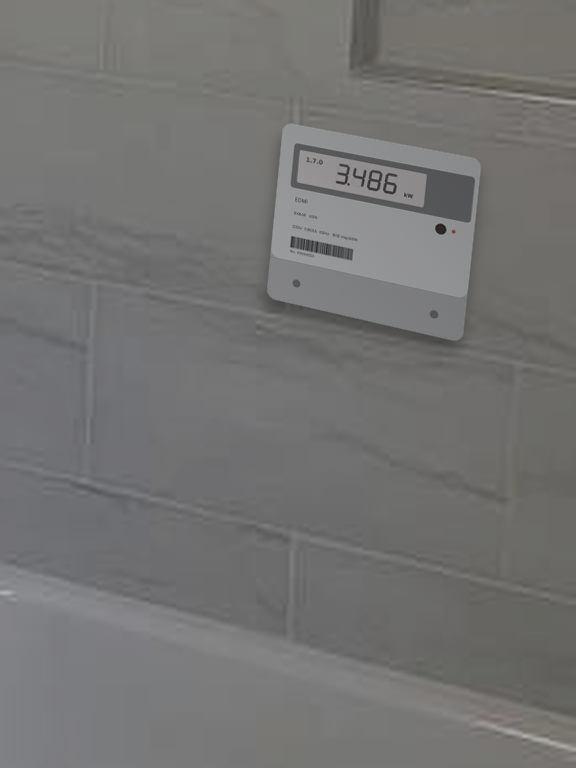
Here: 3.486 kW
